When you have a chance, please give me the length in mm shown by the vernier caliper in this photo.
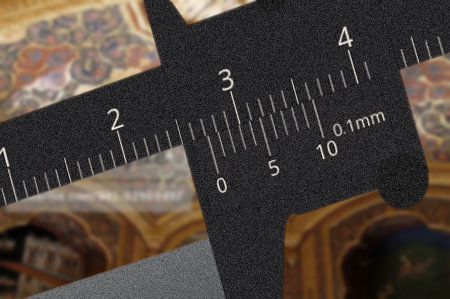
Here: 27.2 mm
